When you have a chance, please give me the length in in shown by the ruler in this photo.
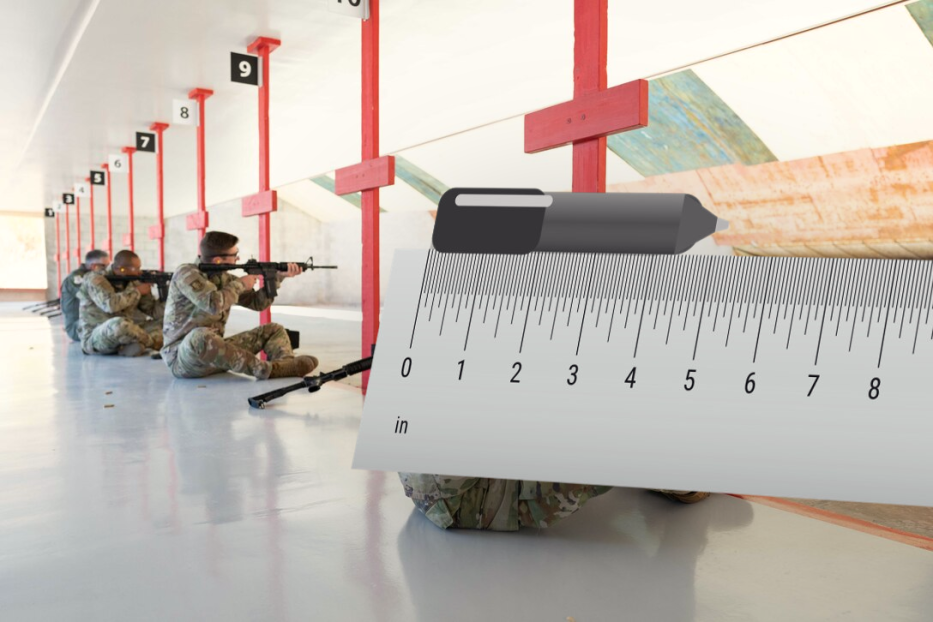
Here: 5.1875 in
